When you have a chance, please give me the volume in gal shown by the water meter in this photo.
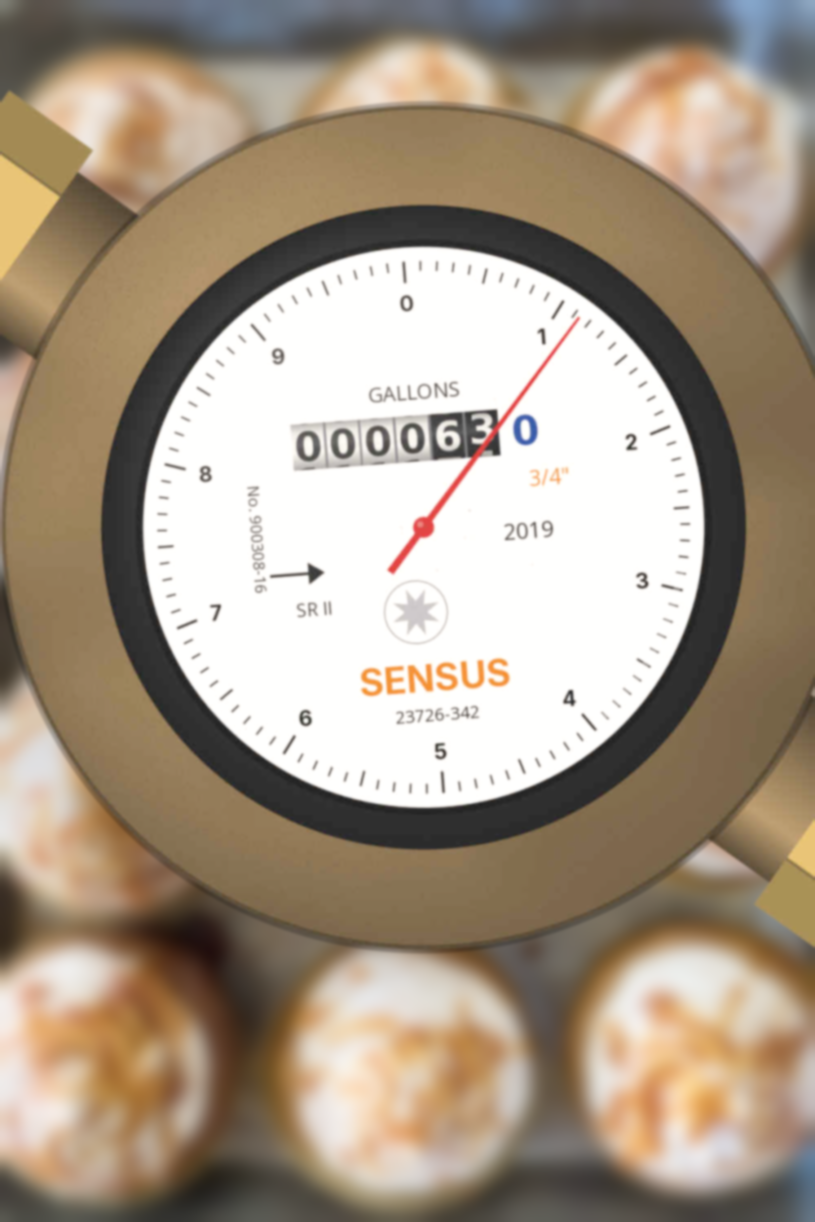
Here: 631.1 gal
